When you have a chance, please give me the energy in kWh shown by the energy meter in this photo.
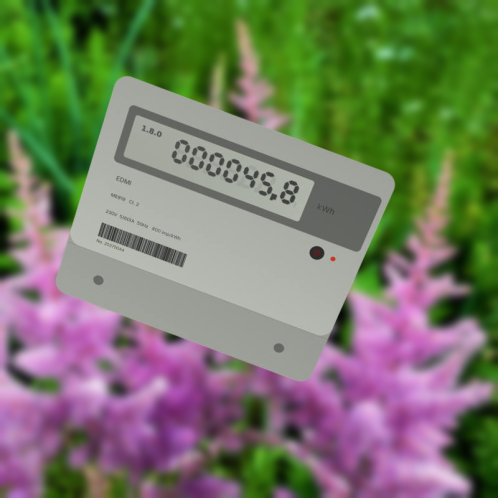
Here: 45.8 kWh
